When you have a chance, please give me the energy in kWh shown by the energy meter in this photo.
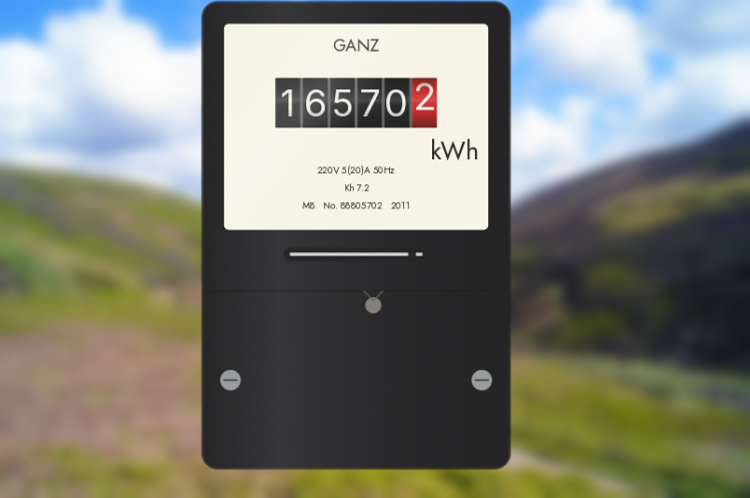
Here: 16570.2 kWh
